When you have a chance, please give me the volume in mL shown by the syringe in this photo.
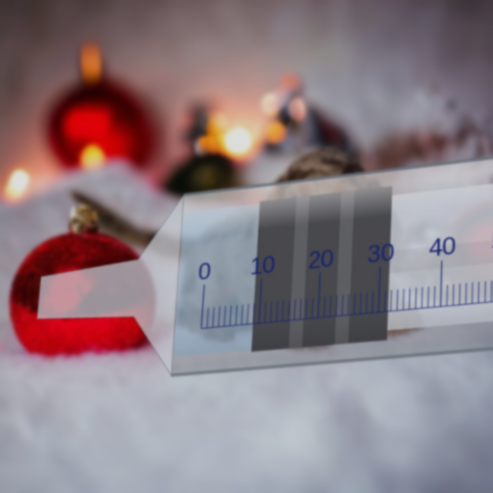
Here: 9 mL
